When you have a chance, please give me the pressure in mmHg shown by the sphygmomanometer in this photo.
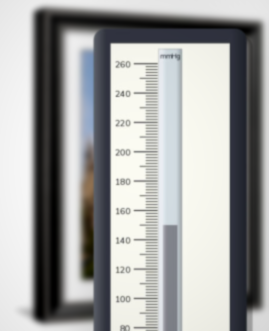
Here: 150 mmHg
